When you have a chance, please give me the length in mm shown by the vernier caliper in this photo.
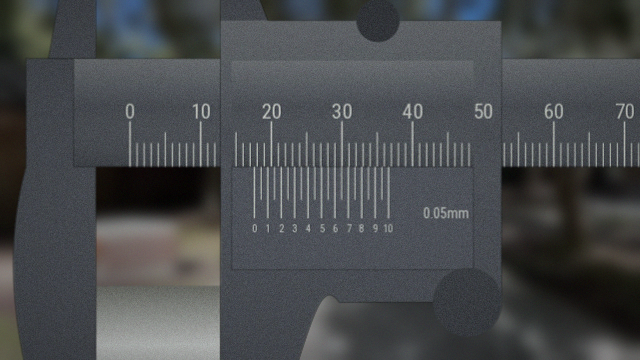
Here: 17.6 mm
